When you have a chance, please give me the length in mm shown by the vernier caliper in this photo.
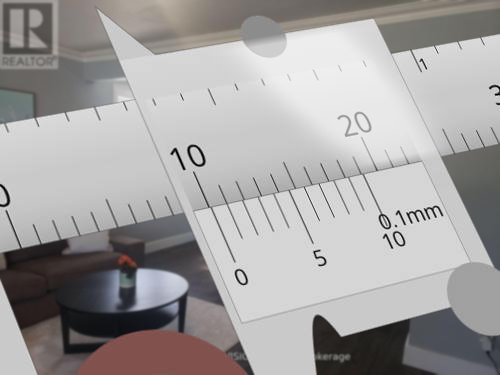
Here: 10.1 mm
